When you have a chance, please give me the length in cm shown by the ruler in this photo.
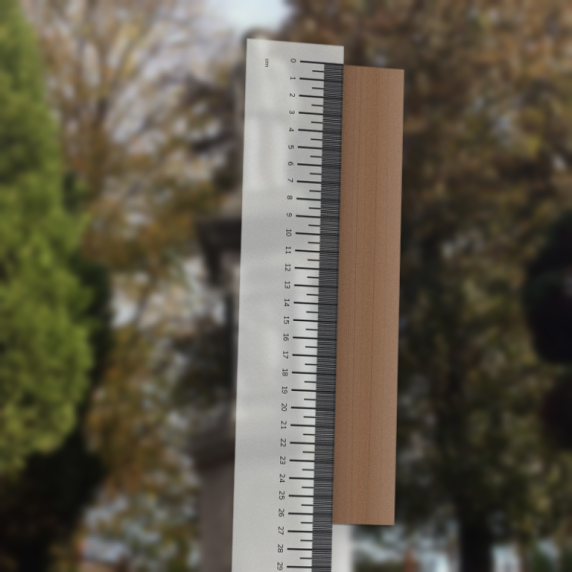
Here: 26.5 cm
